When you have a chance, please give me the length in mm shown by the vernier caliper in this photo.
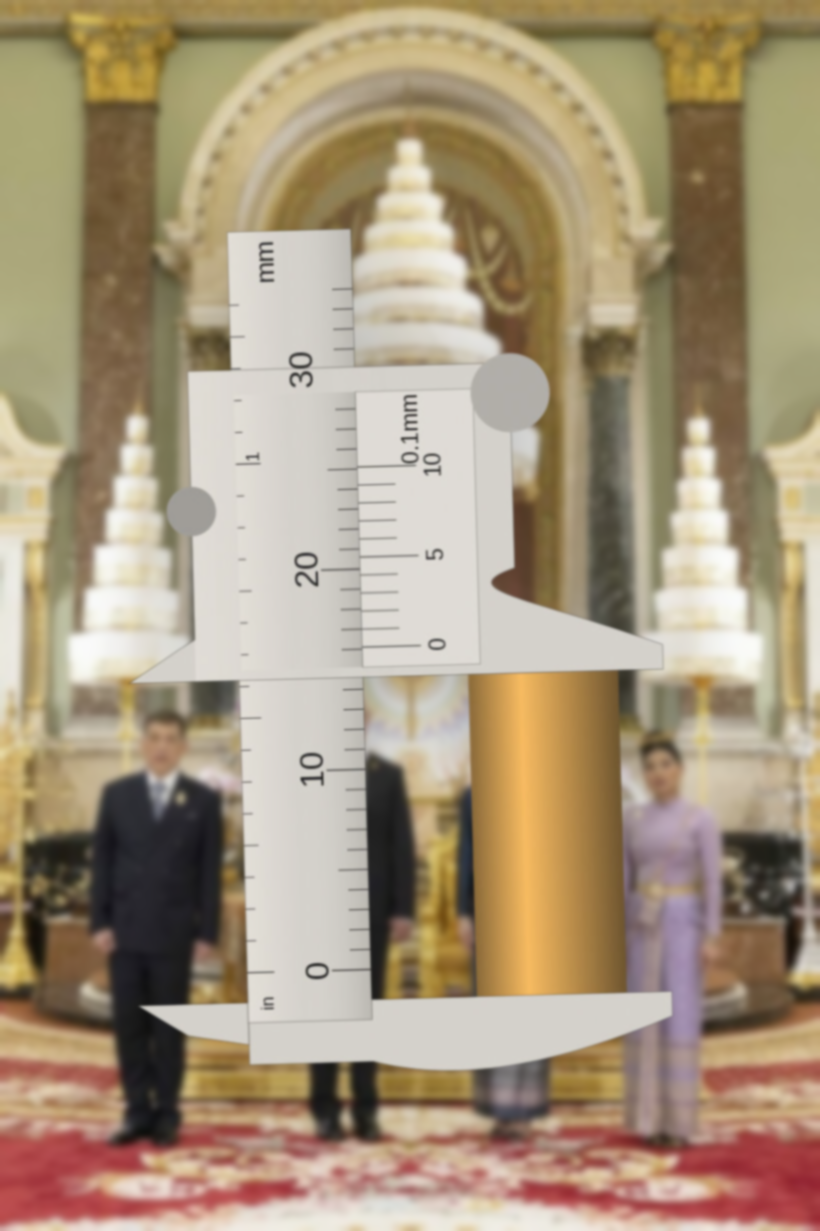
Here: 16.1 mm
